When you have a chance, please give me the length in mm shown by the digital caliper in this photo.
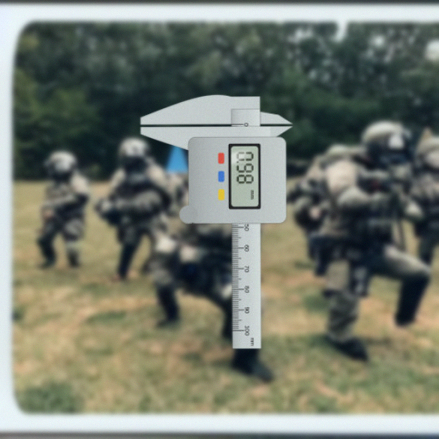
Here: 0.98 mm
